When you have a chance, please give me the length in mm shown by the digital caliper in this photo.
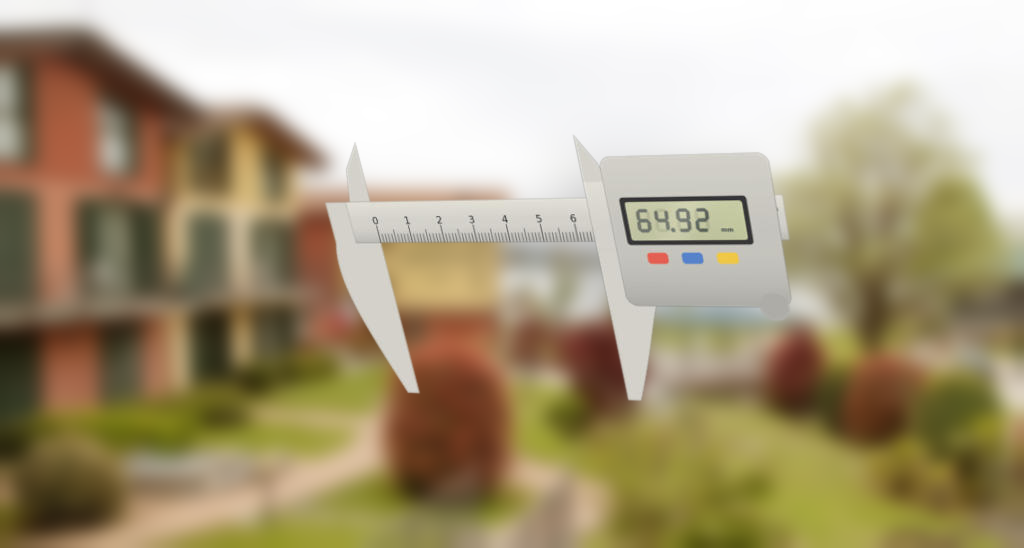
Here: 64.92 mm
